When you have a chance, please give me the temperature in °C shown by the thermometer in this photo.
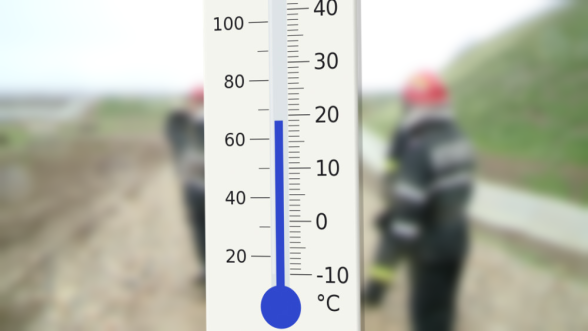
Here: 19 °C
